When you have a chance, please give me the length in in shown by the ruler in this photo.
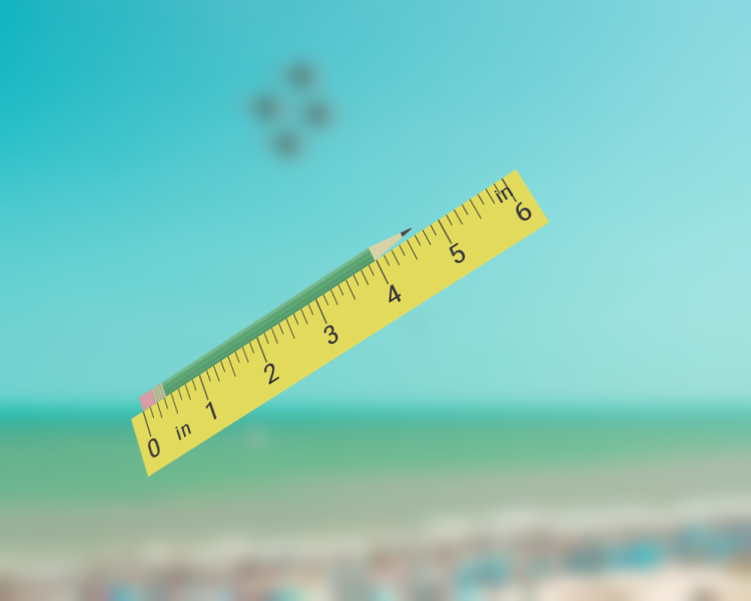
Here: 4.625 in
